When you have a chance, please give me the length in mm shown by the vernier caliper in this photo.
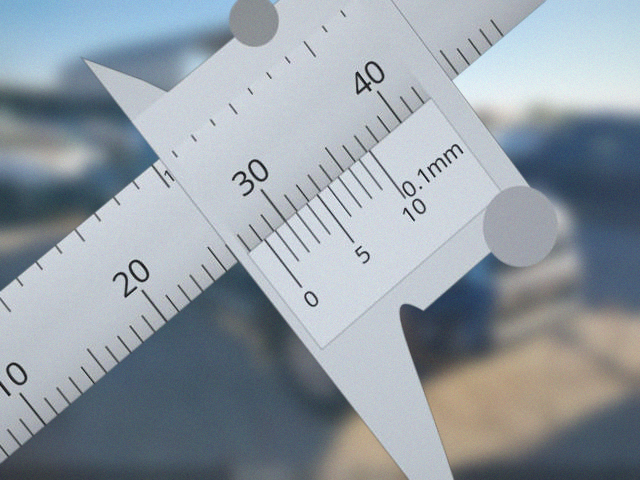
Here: 28.2 mm
